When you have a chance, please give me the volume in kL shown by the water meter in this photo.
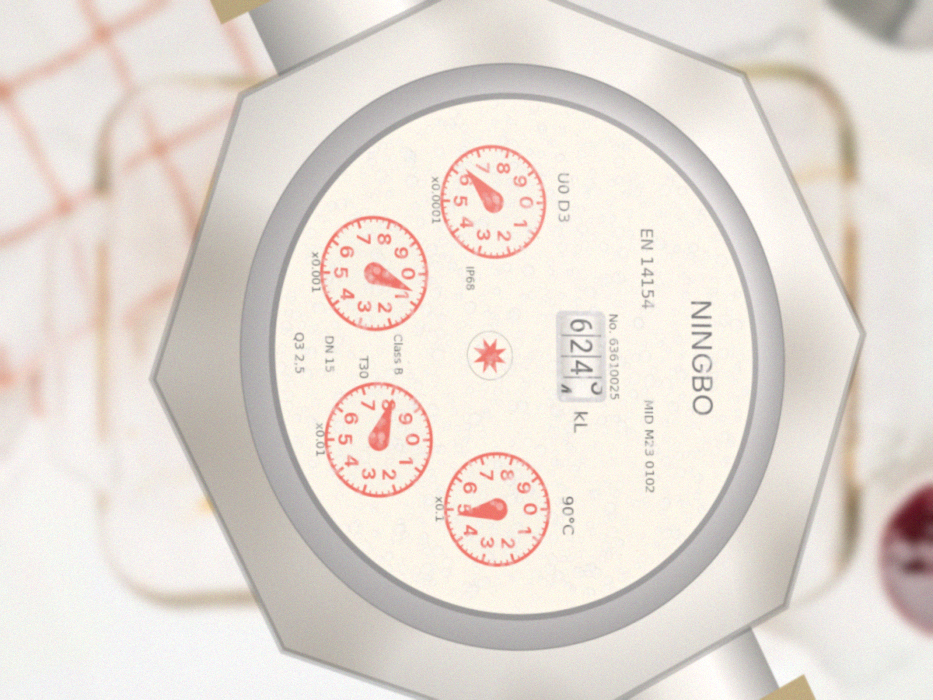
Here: 6243.4806 kL
